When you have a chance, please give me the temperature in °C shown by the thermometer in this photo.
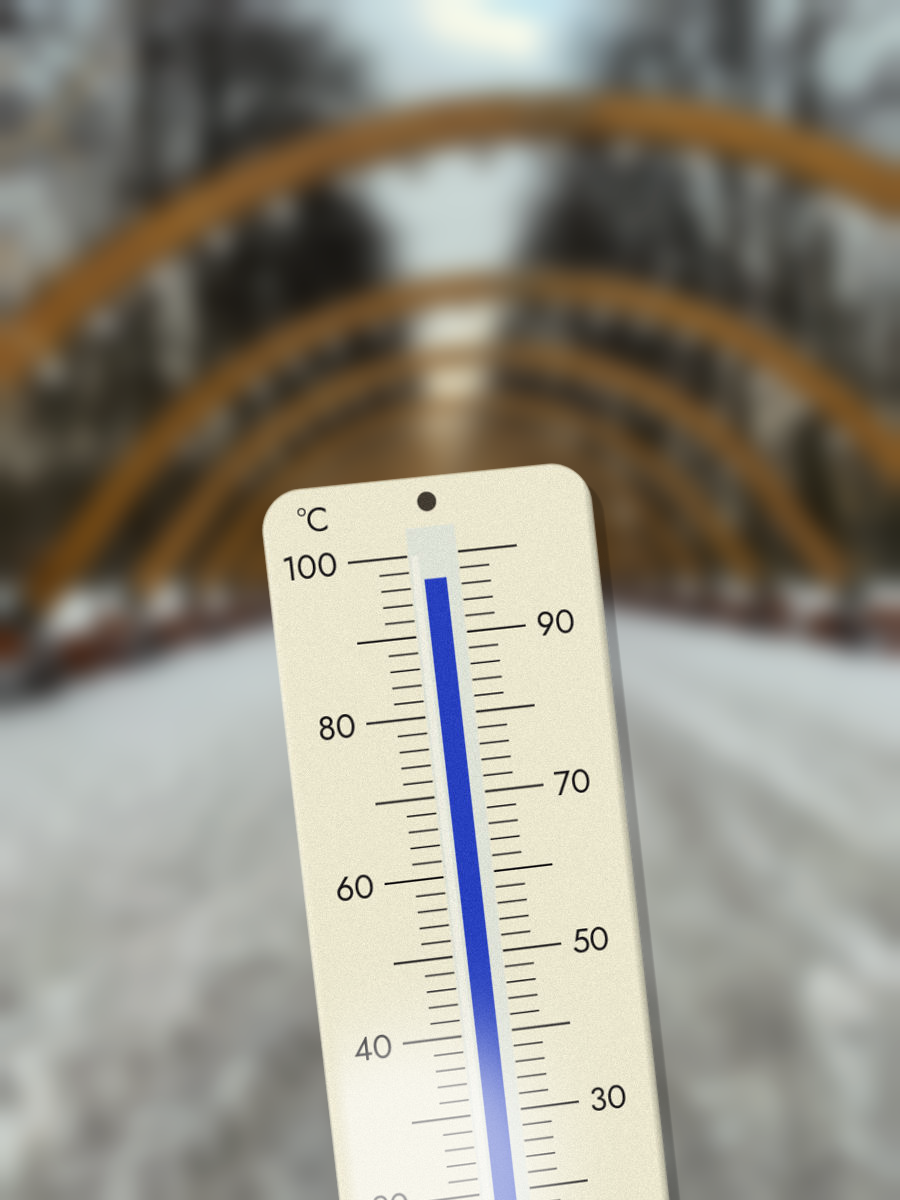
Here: 97 °C
